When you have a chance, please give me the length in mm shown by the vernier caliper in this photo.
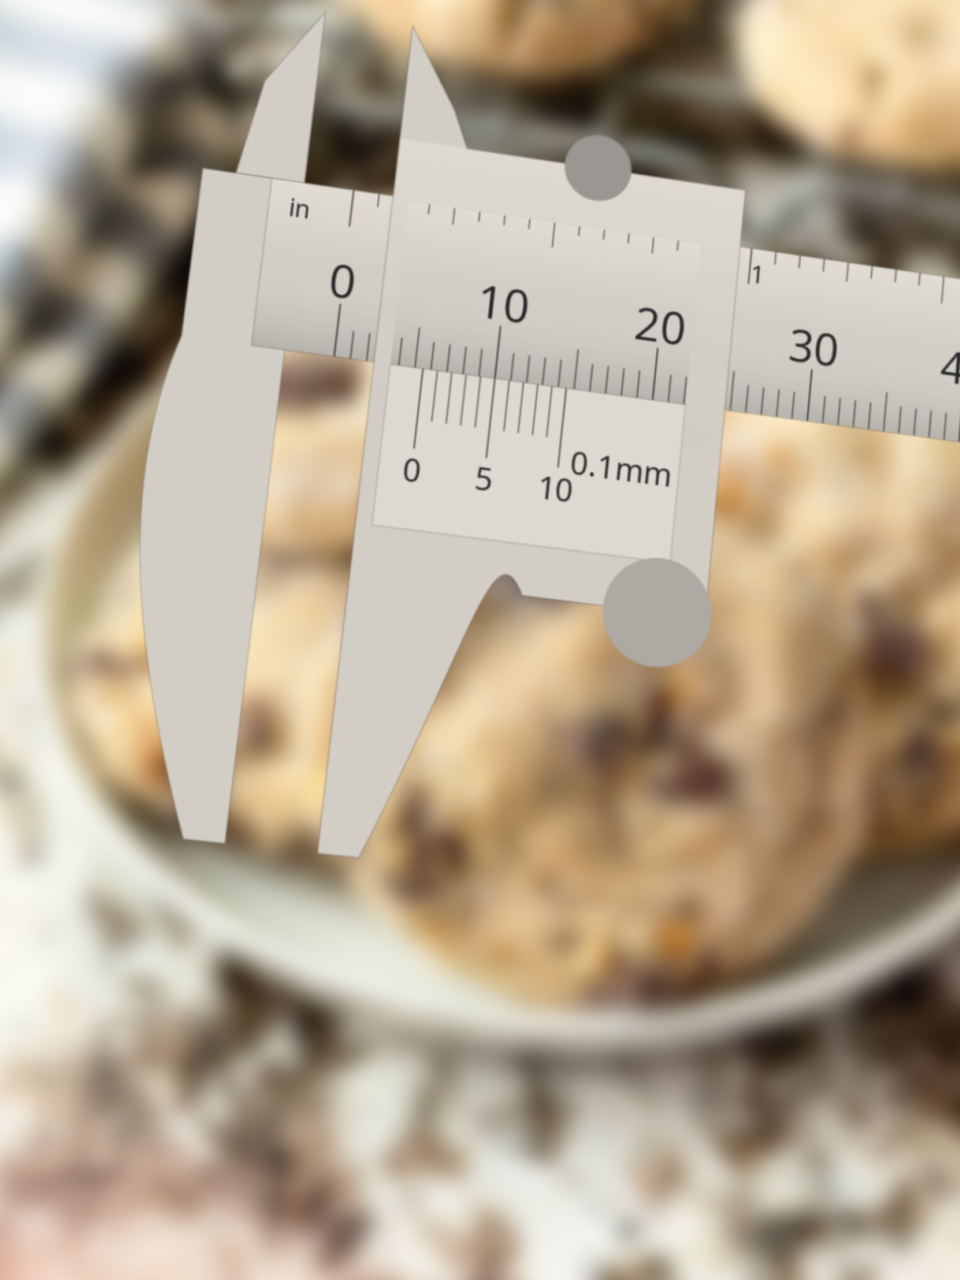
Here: 5.5 mm
